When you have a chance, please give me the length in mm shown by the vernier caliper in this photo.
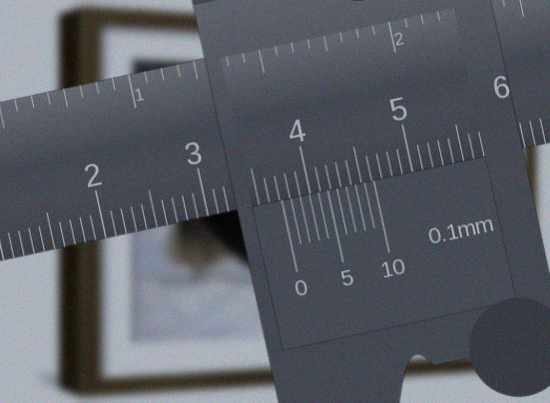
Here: 37.2 mm
